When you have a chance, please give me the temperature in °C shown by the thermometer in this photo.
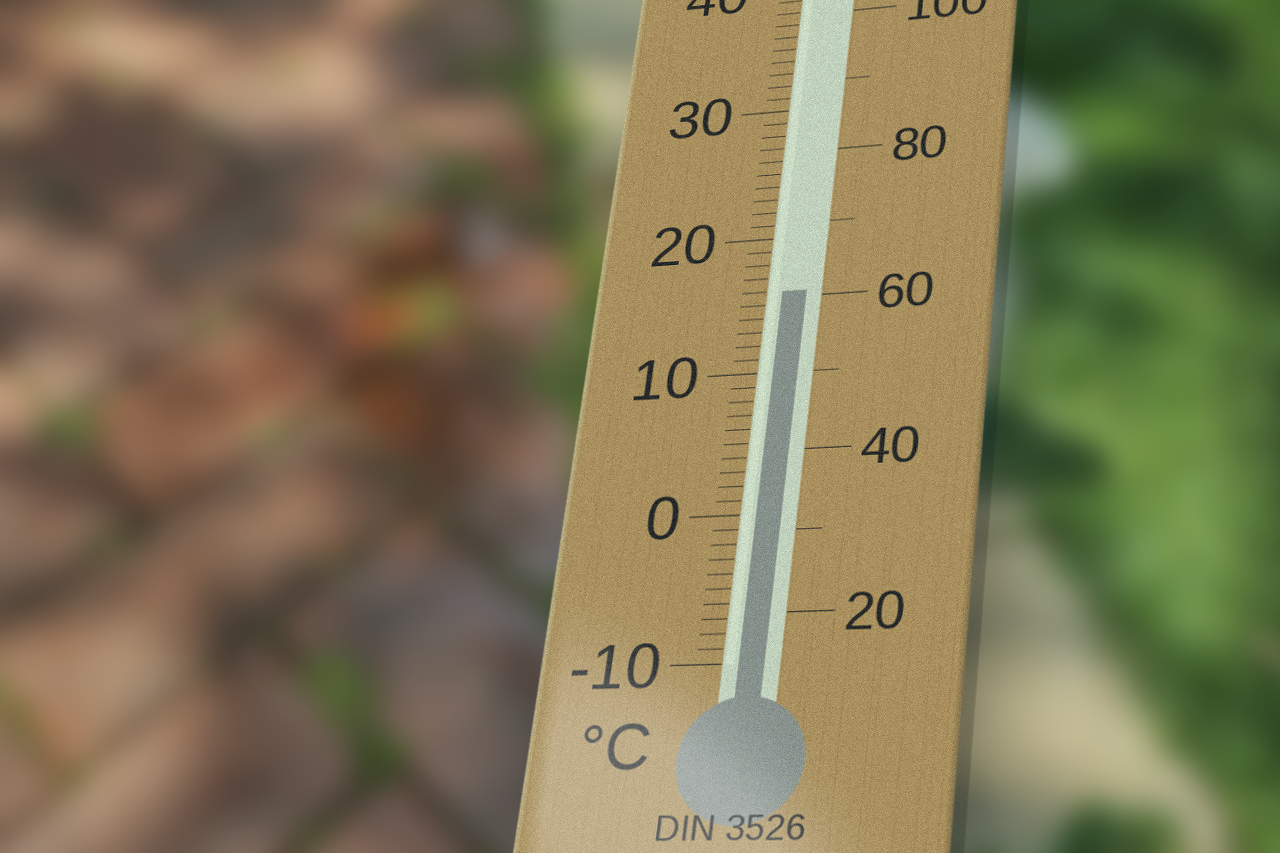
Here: 16 °C
